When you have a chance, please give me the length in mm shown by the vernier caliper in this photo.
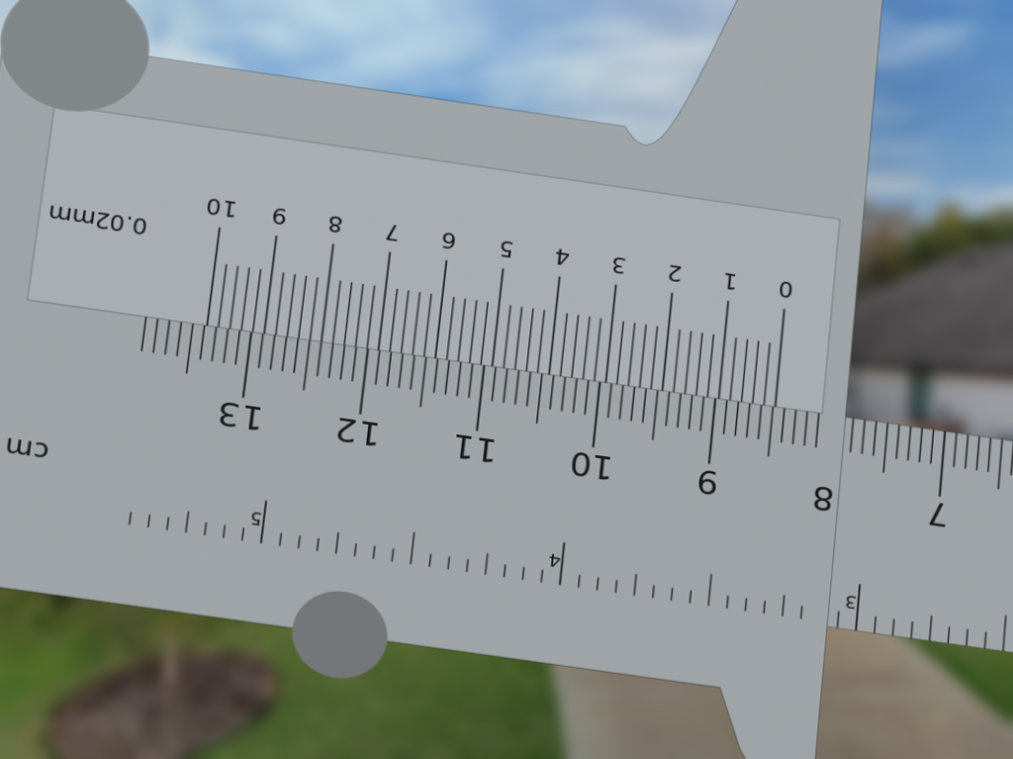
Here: 84.8 mm
